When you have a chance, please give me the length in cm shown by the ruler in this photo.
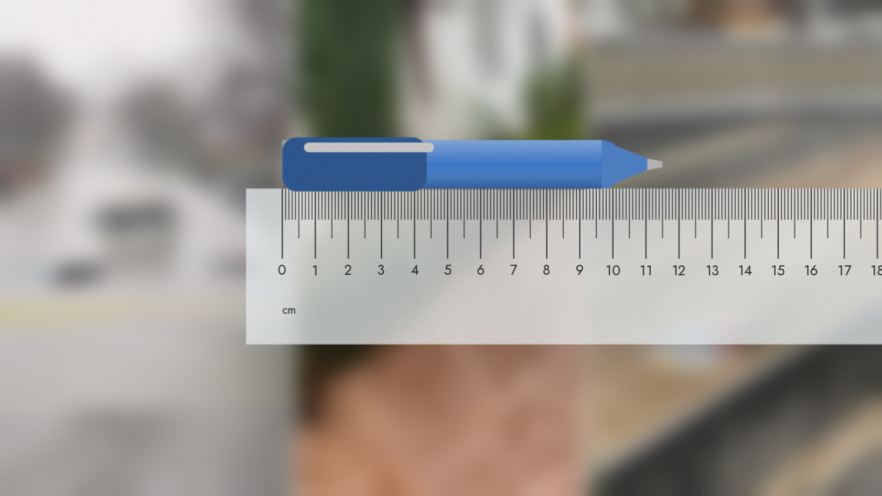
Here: 11.5 cm
